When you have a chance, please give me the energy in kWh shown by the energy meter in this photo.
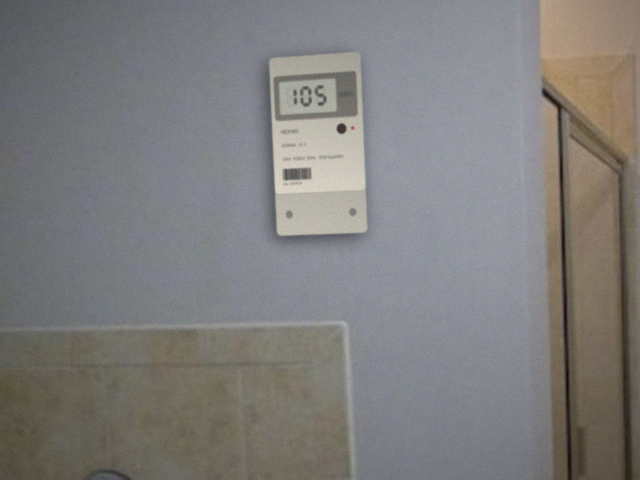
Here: 105 kWh
